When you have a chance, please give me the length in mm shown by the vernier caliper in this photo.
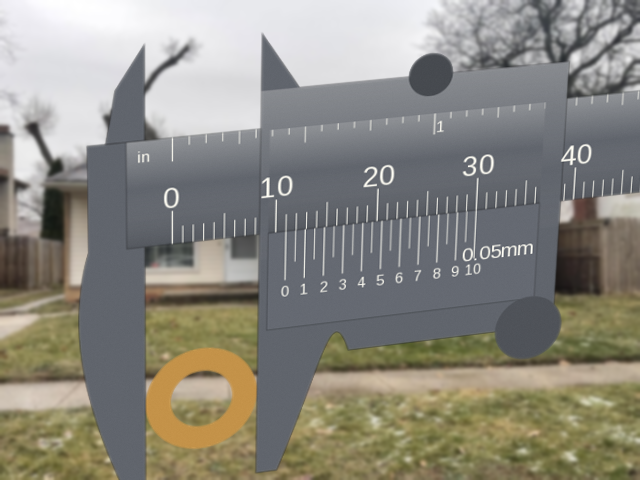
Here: 11.0 mm
